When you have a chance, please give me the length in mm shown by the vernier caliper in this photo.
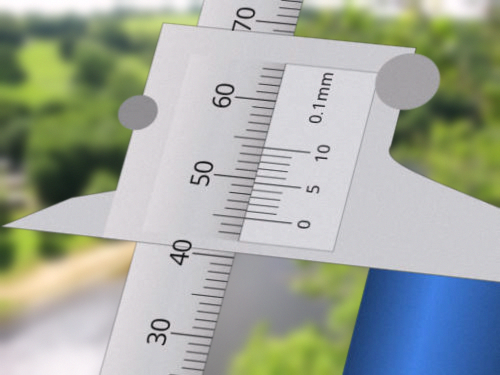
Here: 45.0 mm
